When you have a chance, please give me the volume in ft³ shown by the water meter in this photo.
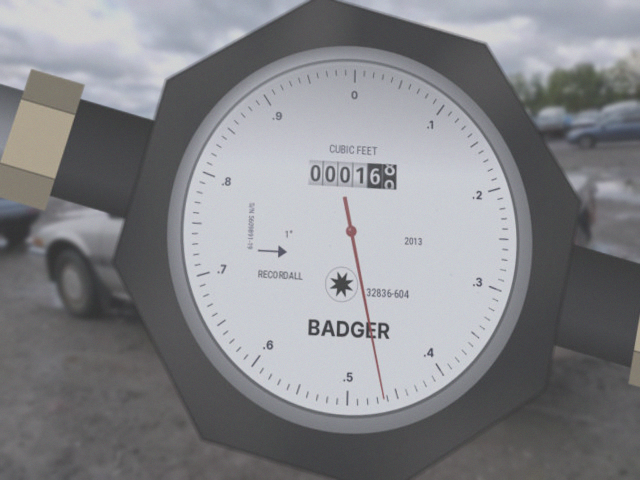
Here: 168.46 ft³
